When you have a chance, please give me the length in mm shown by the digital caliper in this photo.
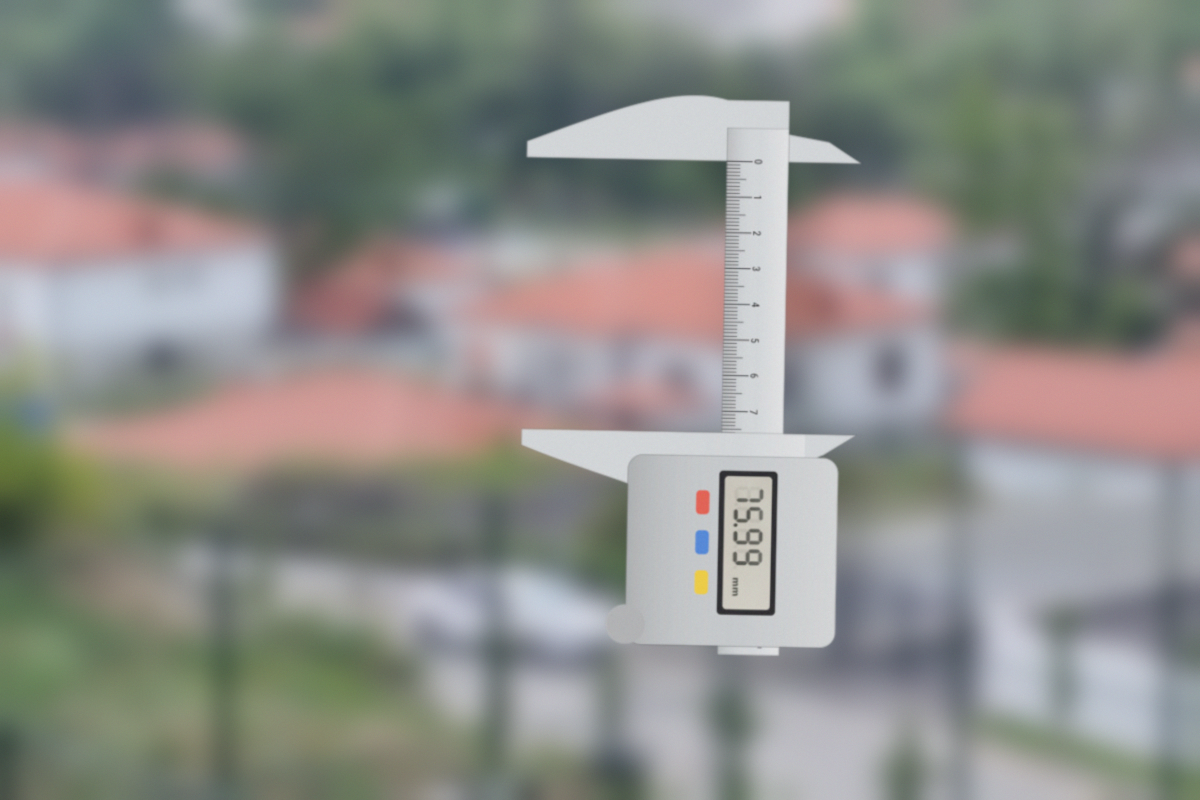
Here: 75.99 mm
